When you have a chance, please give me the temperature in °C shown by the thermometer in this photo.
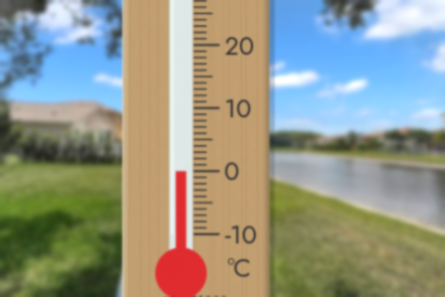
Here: 0 °C
